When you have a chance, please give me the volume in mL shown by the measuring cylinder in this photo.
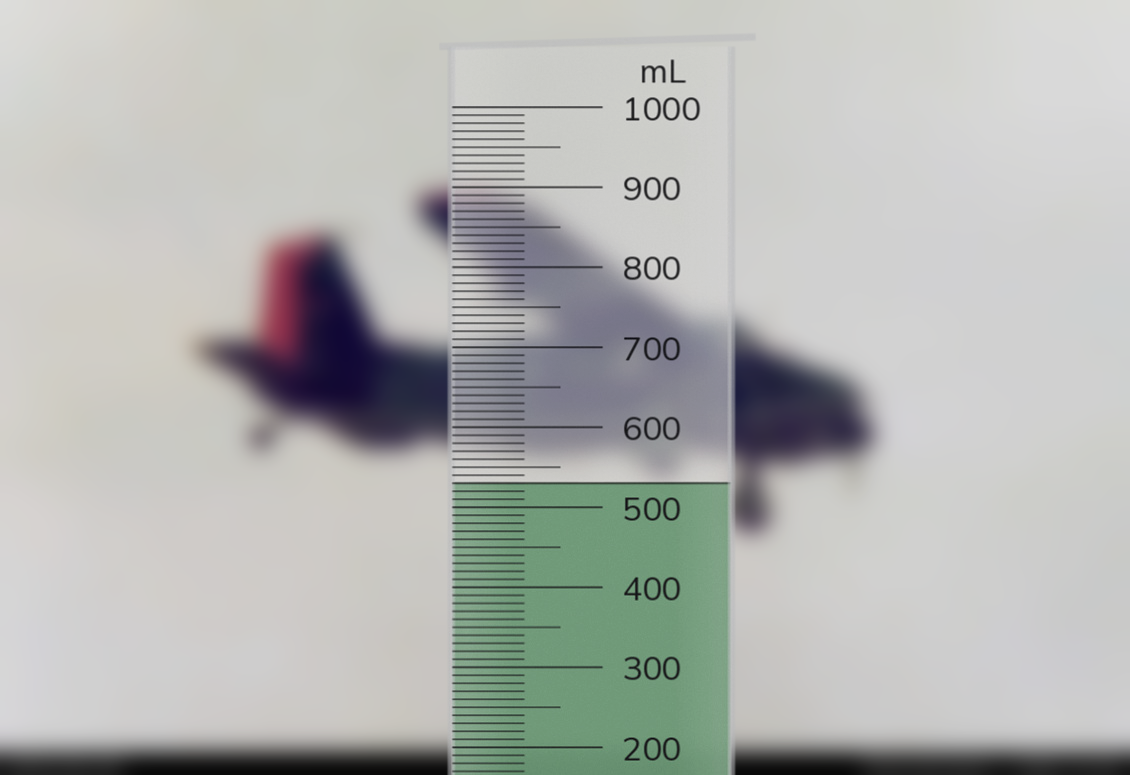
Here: 530 mL
